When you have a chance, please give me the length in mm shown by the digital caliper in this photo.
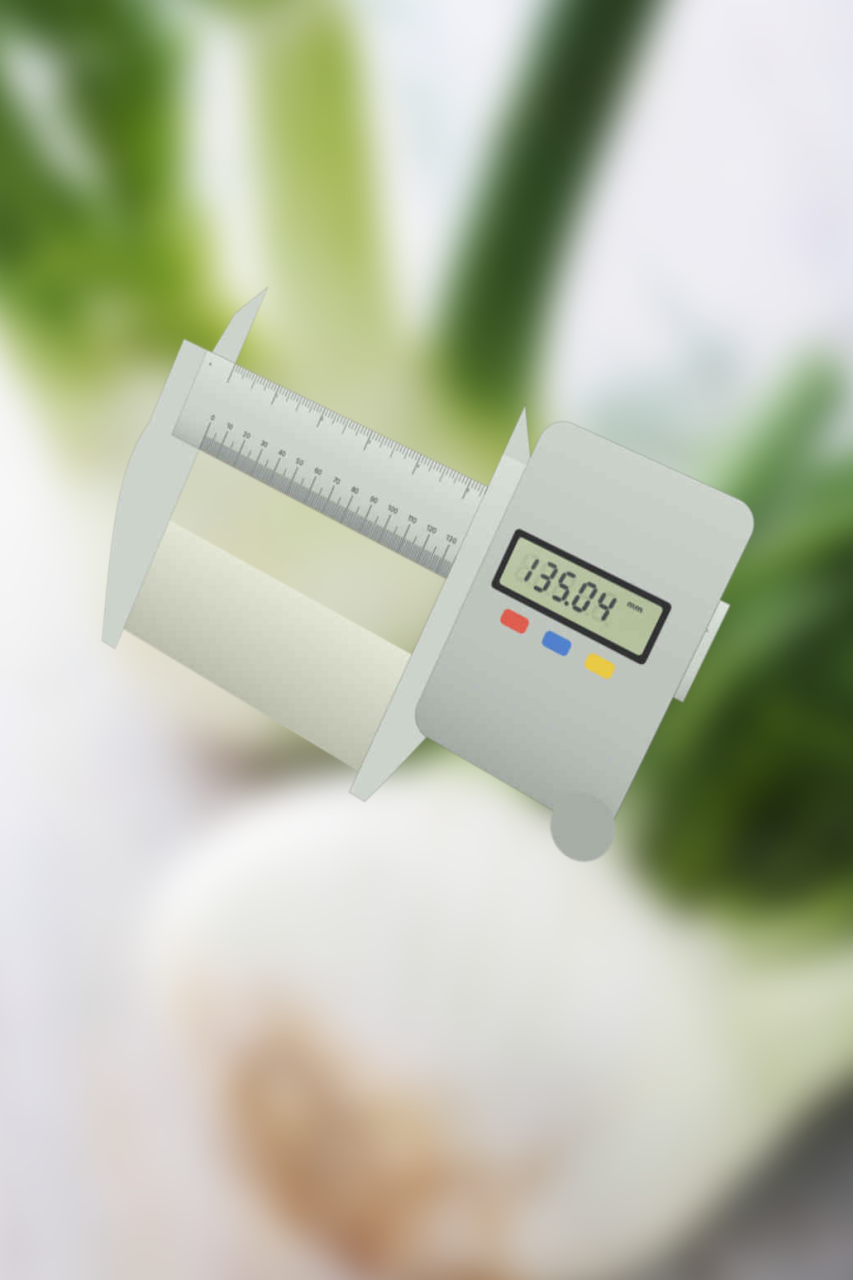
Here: 135.04 mm
